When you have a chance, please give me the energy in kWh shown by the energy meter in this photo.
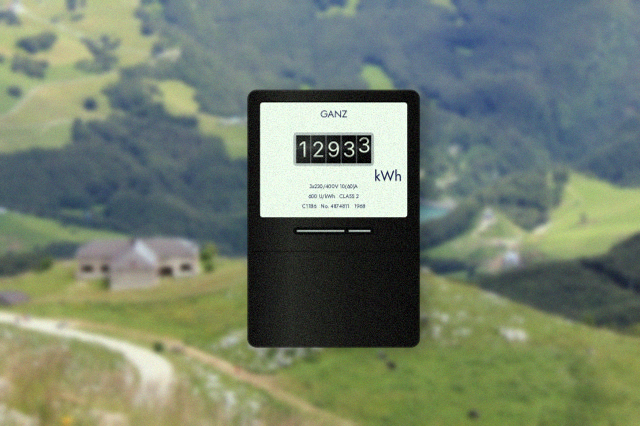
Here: 12933 kWh
